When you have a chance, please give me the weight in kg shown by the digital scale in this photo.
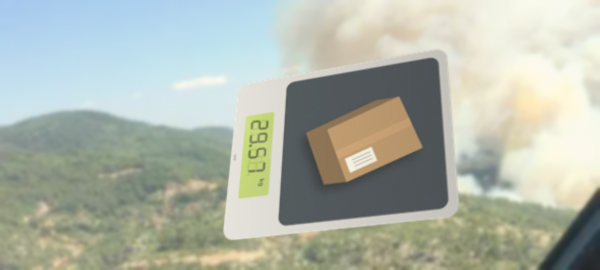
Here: 29.57 kg
